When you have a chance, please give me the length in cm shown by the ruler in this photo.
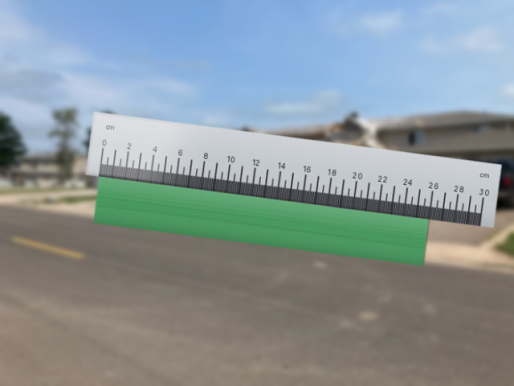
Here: 26 cm
